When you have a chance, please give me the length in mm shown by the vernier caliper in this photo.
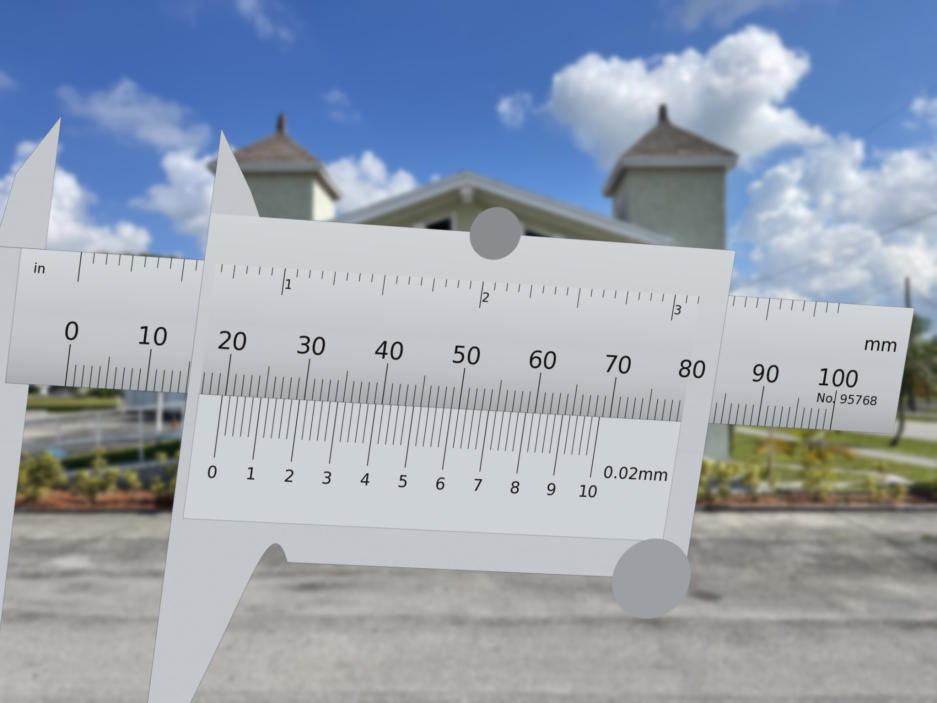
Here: 19.6 mm
